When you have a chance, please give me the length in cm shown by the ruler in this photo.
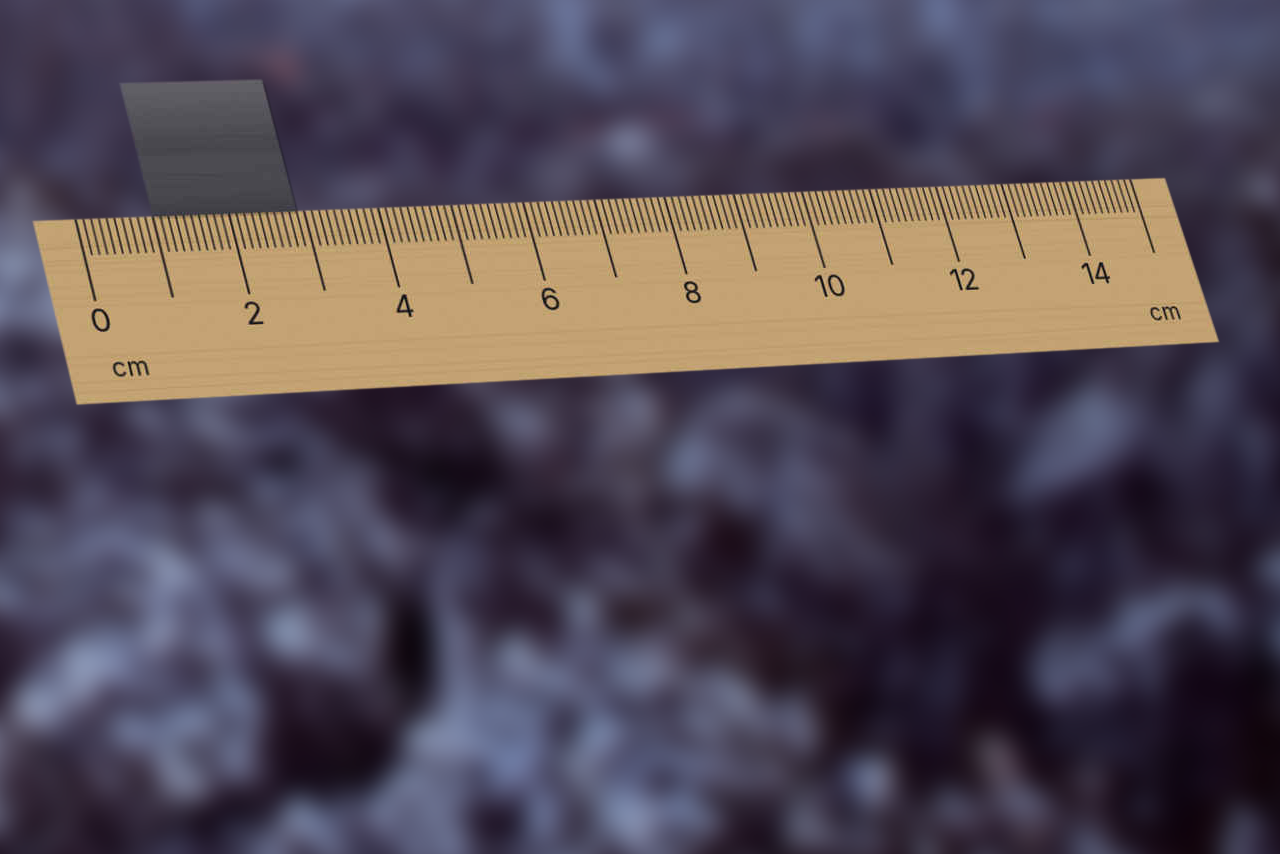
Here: 1.9 cm
